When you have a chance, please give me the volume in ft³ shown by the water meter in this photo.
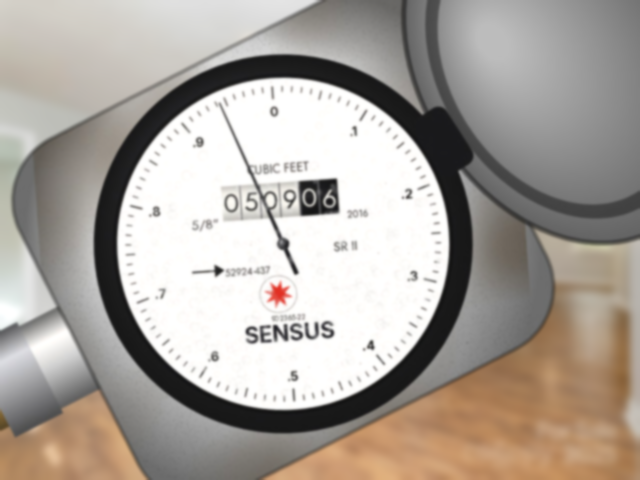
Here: 50905.94 ft³
